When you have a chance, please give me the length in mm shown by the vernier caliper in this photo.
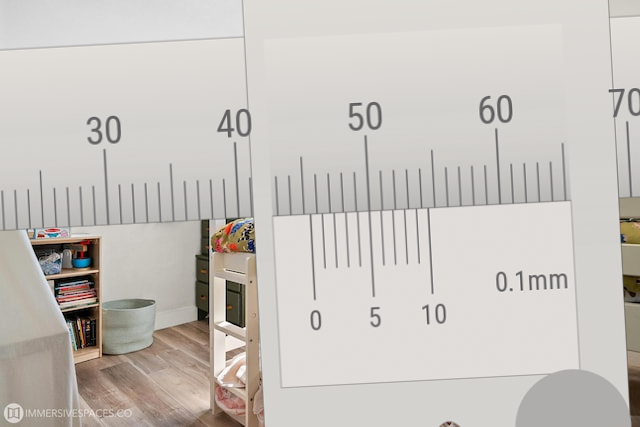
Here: 45.5 mm
